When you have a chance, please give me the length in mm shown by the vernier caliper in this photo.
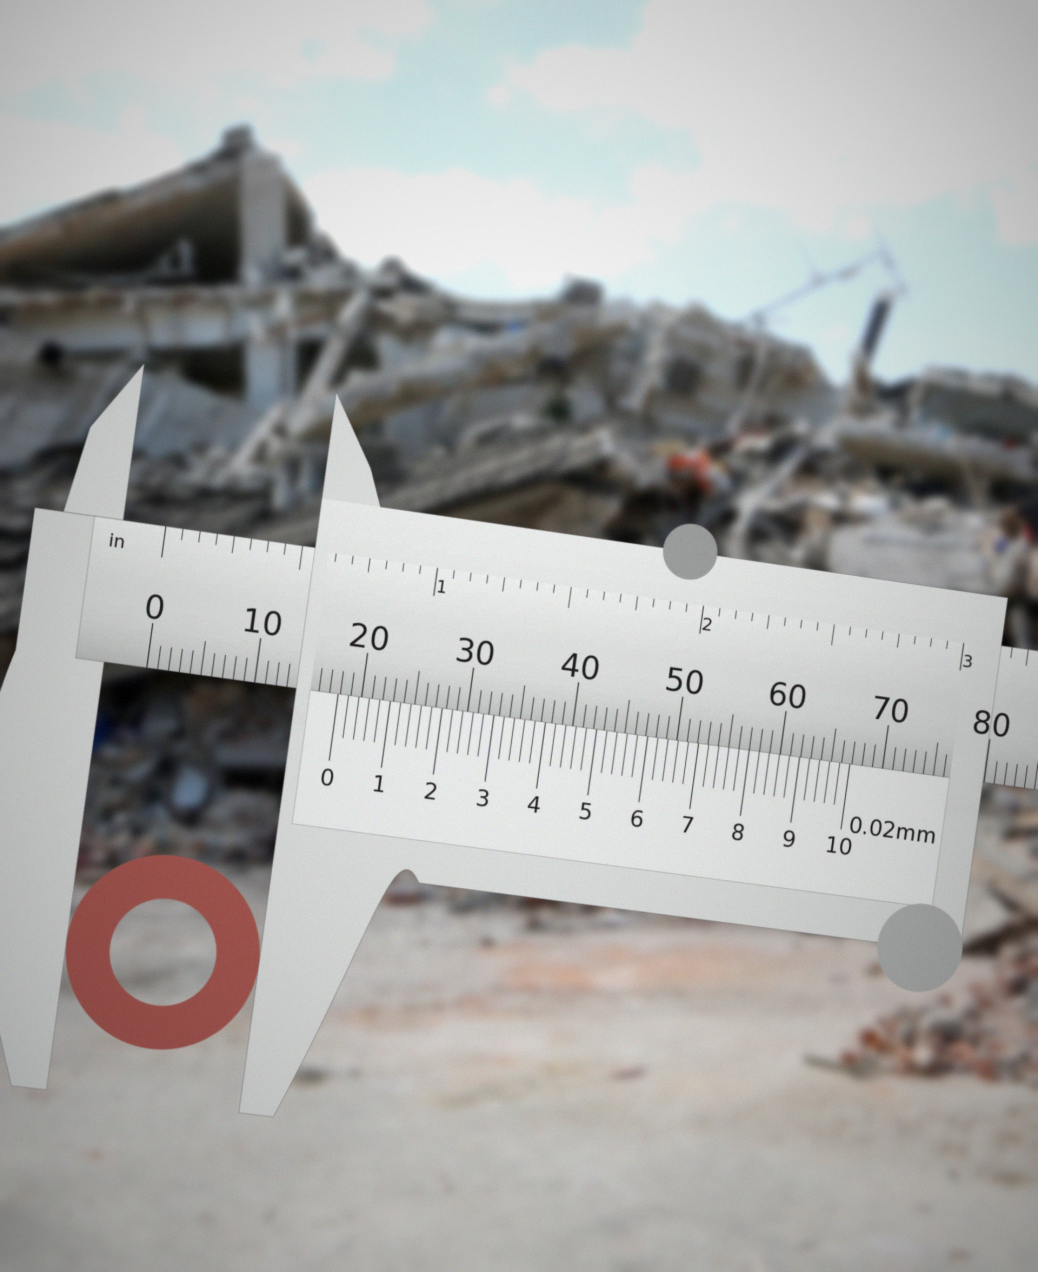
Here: 17.8 mm
